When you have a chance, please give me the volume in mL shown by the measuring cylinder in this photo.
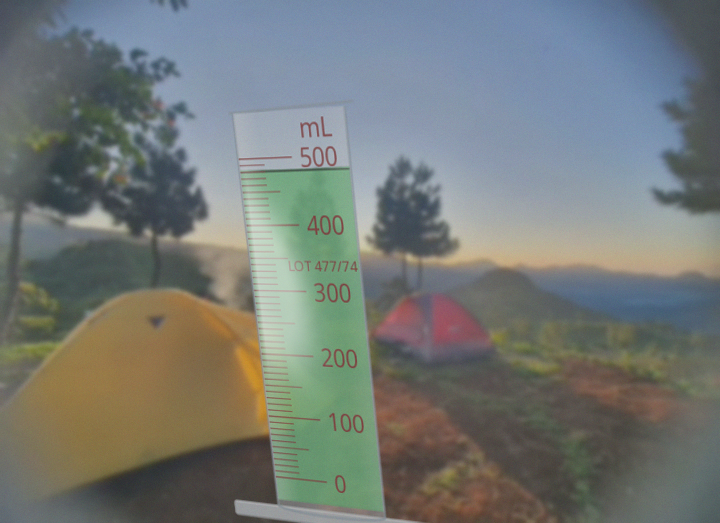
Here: 480 mL
